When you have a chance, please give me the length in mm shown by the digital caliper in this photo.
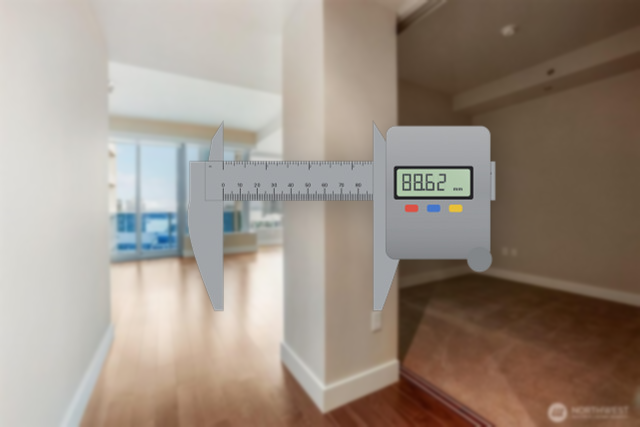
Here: 88.62 mm
